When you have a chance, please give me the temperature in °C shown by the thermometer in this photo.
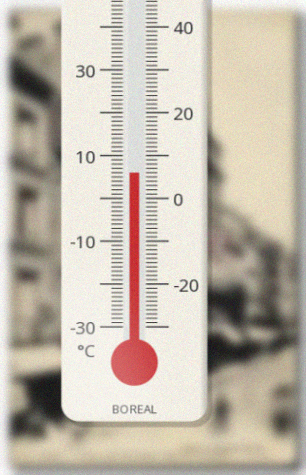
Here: 6 °C
